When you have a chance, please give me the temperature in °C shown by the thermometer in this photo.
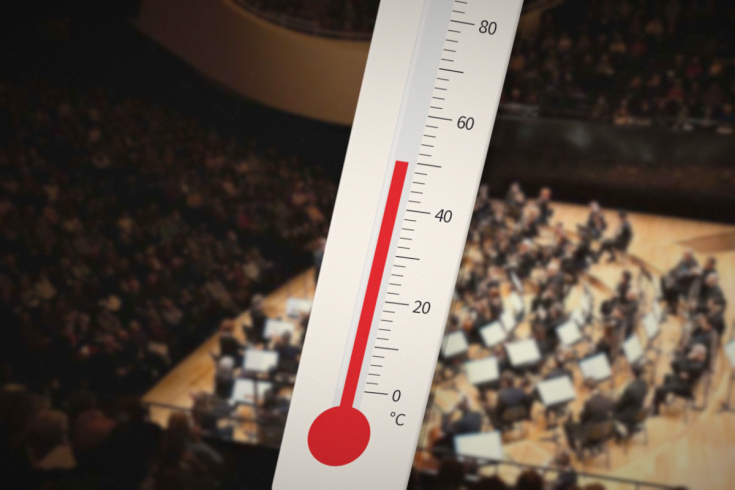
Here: 50 °C
